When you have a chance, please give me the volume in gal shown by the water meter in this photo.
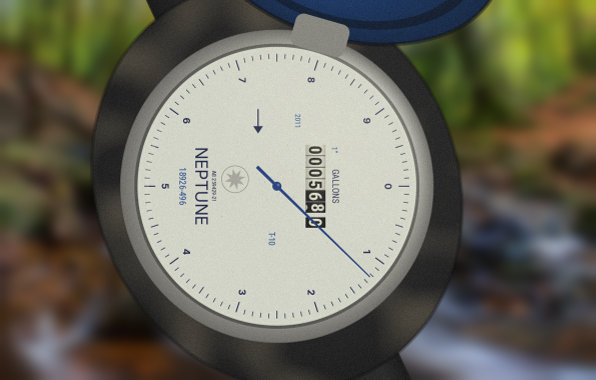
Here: 5681.2 gal
